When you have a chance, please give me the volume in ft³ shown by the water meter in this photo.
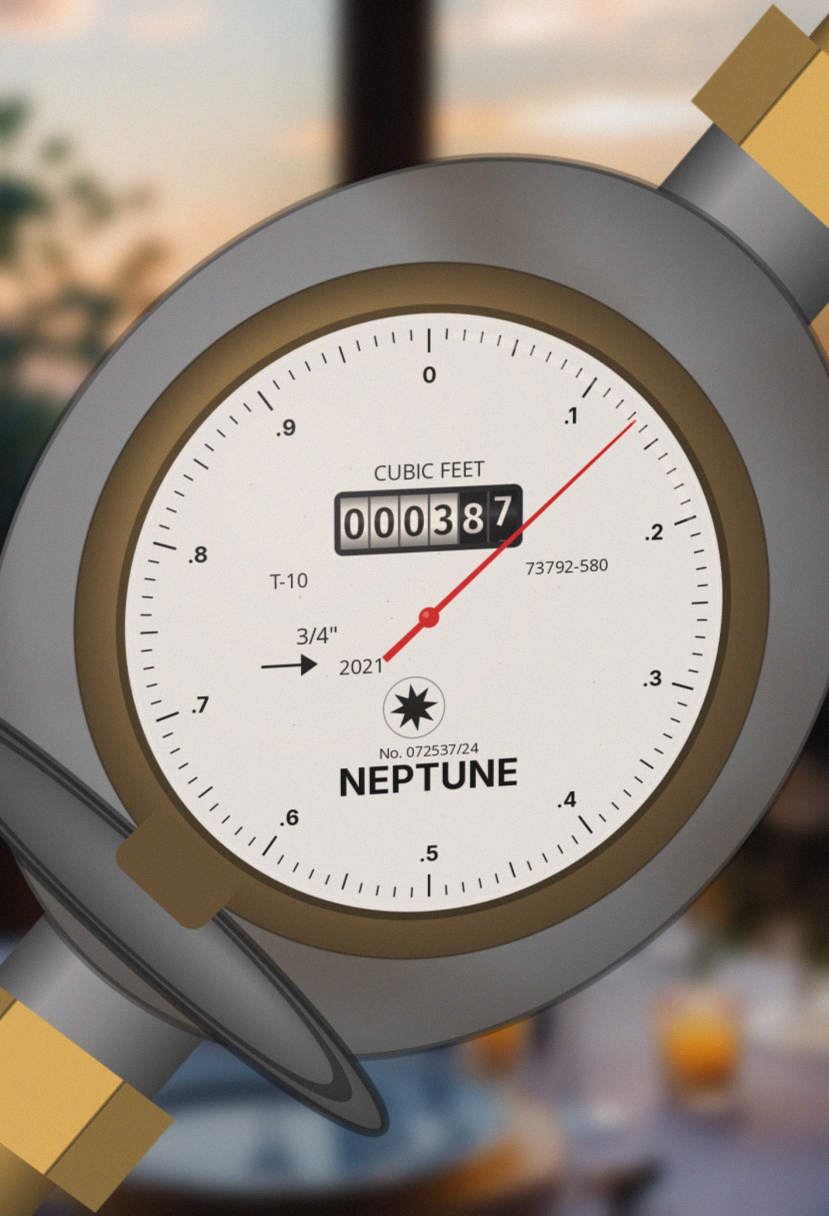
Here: 387.13 ft³
